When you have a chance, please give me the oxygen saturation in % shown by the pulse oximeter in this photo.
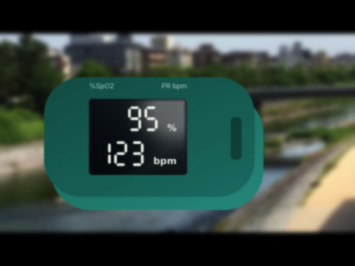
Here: 95 %
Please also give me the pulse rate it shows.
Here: 123 bpm
